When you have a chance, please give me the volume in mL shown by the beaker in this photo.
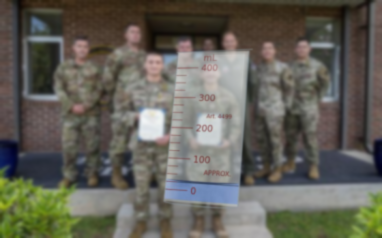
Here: 25 mL
